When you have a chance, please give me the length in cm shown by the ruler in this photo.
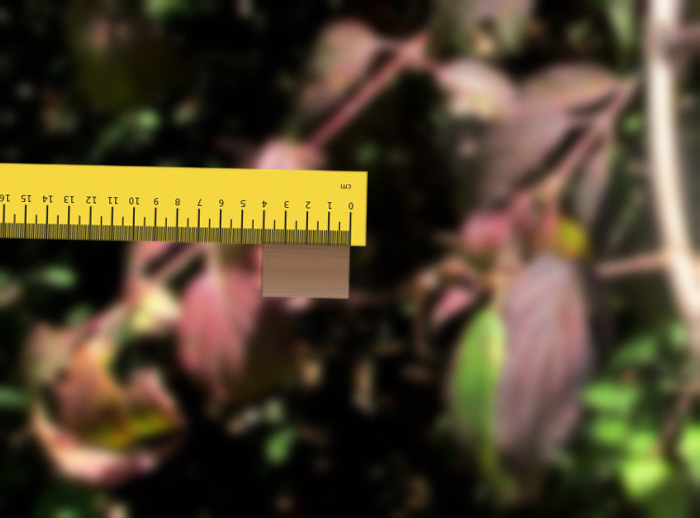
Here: 4 cm
